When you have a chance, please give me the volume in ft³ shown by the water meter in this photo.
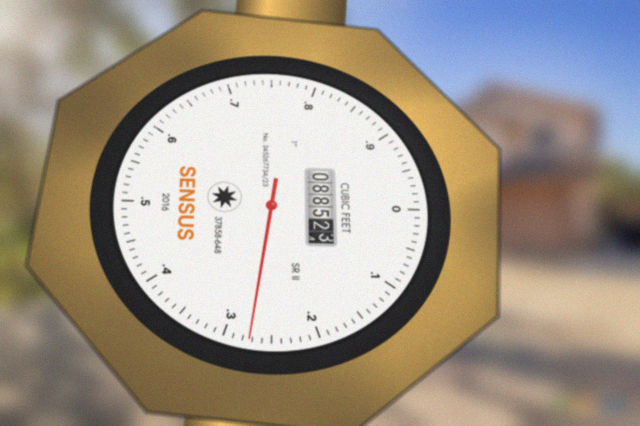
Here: 88523.27 ft³
